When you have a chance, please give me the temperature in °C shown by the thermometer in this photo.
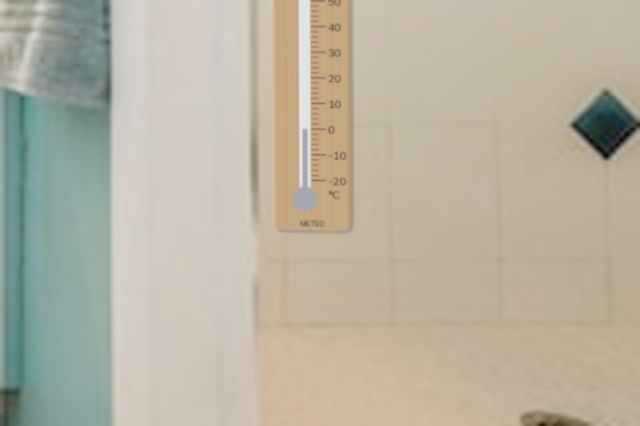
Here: 0 °C
